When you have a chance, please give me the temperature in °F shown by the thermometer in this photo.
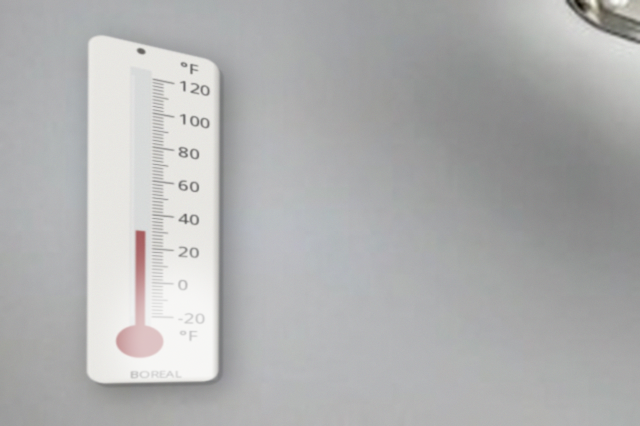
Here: 30 °F
